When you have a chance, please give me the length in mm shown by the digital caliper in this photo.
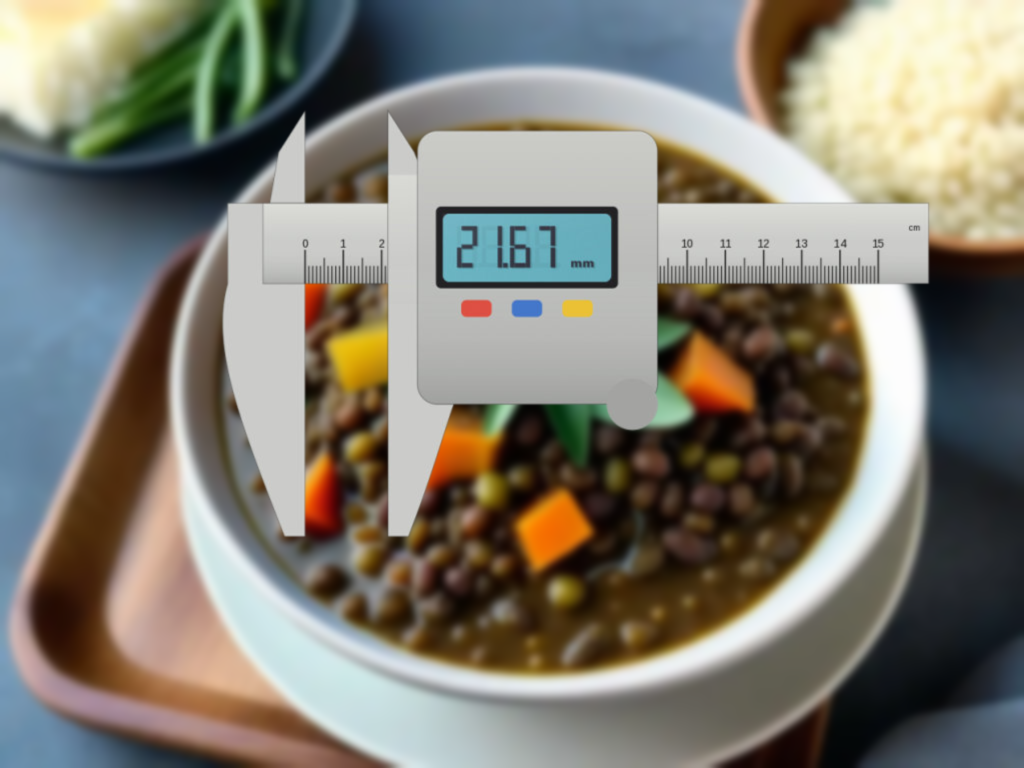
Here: 21.67 mm
